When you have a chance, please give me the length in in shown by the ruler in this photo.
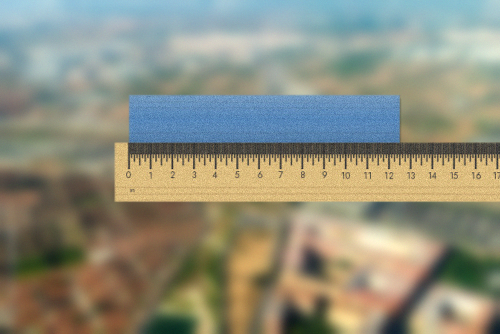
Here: 12.5 in
